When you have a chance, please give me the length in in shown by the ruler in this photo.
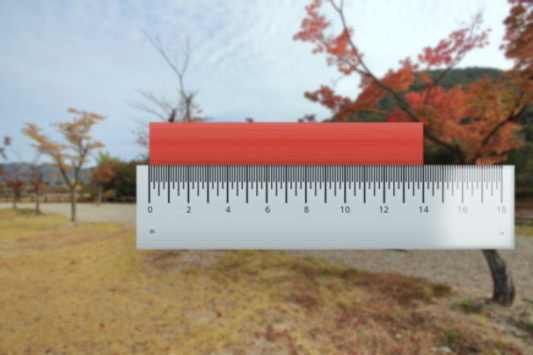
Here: 14 in
